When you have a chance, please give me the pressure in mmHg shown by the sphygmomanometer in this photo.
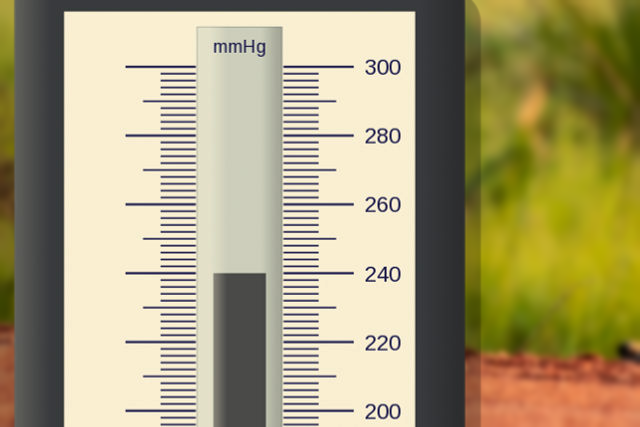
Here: 240 mmHg
